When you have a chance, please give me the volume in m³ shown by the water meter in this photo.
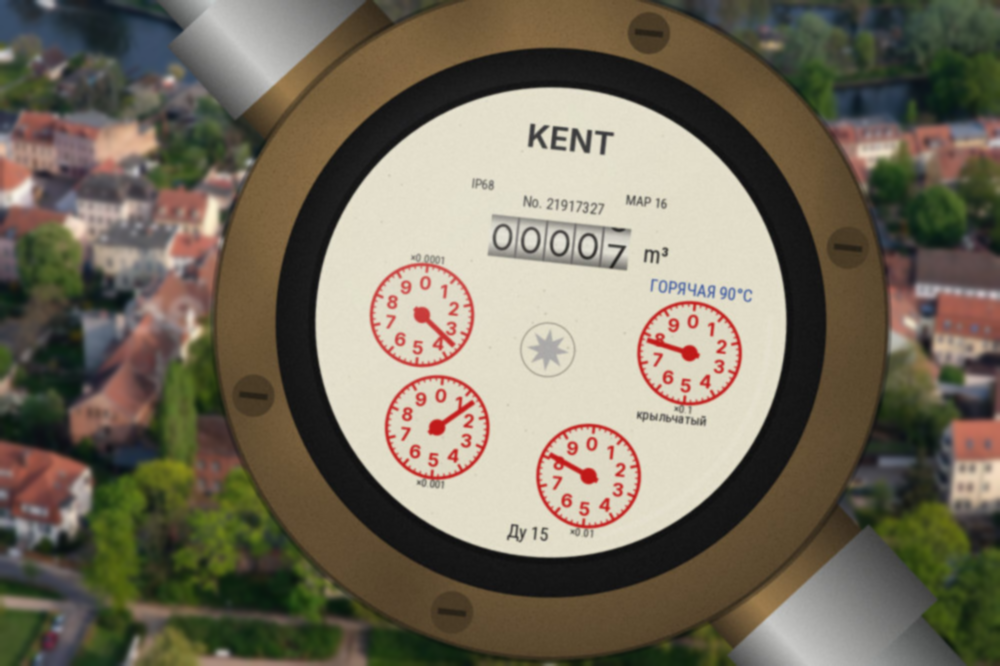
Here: 6.7813 m³
